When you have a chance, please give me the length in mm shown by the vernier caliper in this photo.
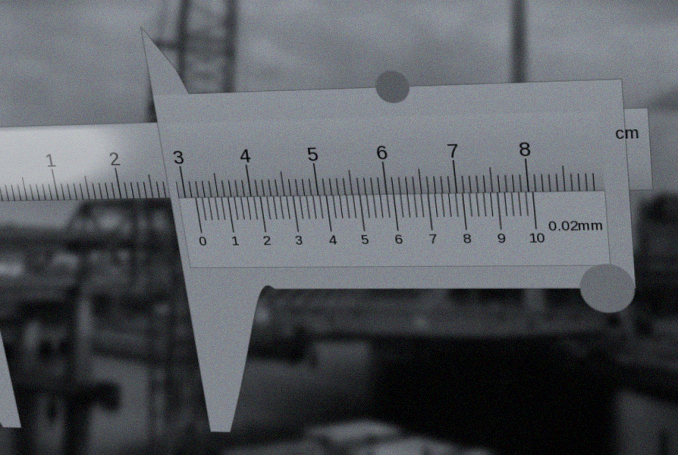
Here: 31.6 mm
